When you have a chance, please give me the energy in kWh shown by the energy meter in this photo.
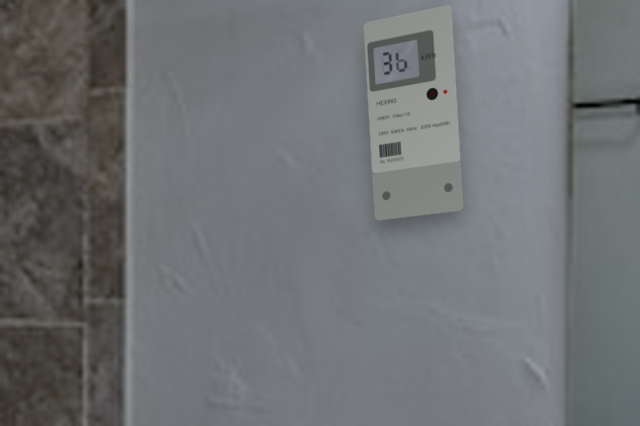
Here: 36 kWh
